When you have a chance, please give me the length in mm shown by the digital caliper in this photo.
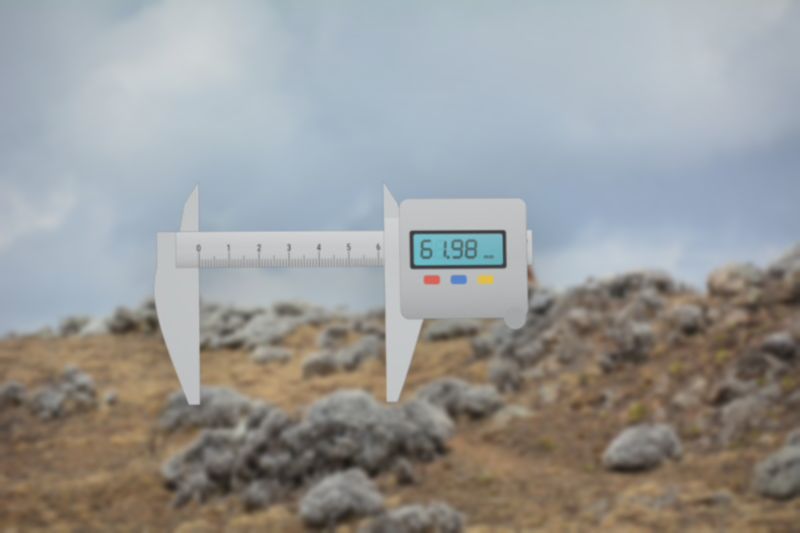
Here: 61.98 mm
